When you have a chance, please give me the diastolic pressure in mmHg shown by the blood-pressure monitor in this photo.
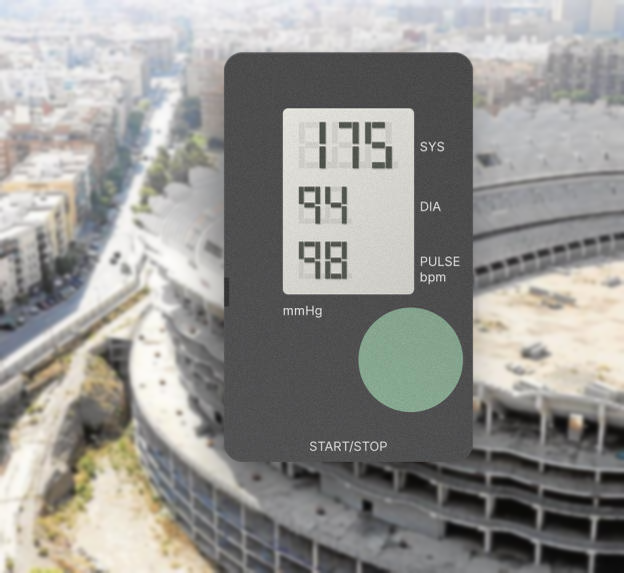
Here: 94 mmHg
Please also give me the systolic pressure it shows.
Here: 175 mmHg
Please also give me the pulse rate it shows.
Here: 98 bpm
